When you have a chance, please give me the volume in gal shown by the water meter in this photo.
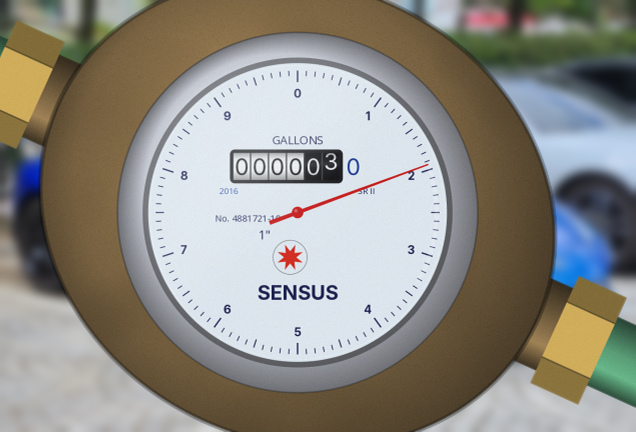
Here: 31.9 gal
